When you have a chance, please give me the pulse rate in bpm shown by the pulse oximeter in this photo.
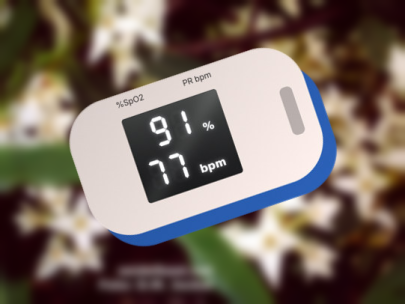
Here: 77 bpm
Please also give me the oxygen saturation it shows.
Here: 91 %
